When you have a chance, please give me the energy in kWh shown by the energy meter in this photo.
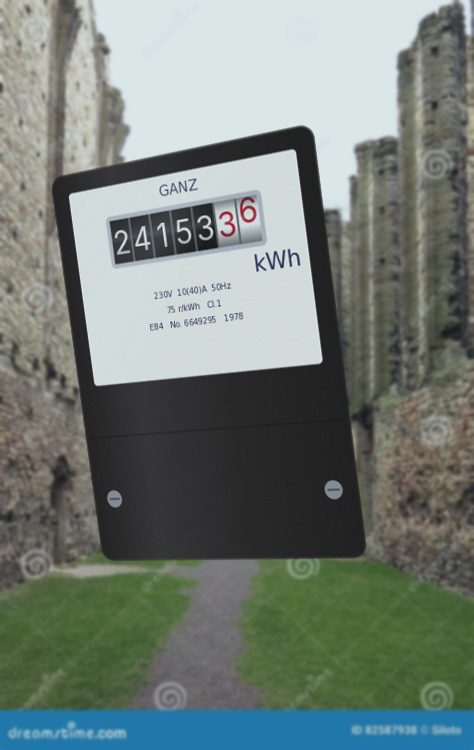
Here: 24153.36 kWh
